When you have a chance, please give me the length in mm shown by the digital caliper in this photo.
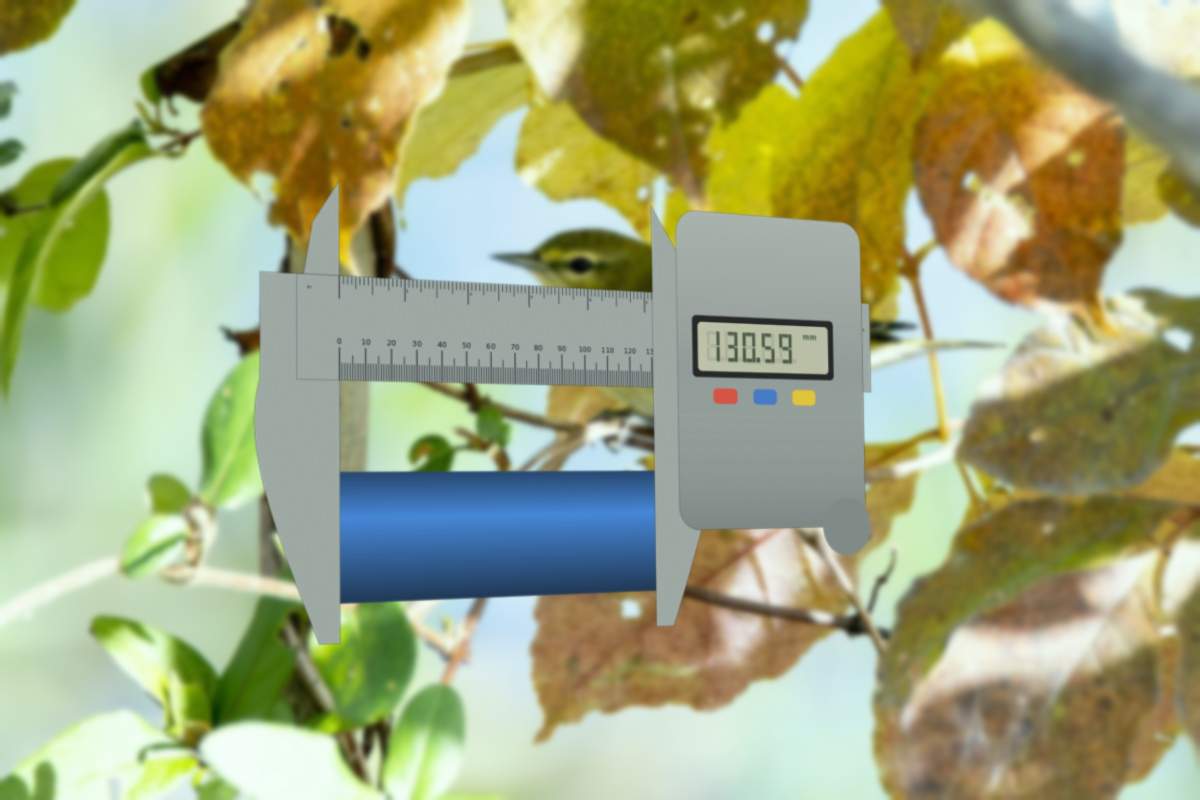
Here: 130.59 mm
